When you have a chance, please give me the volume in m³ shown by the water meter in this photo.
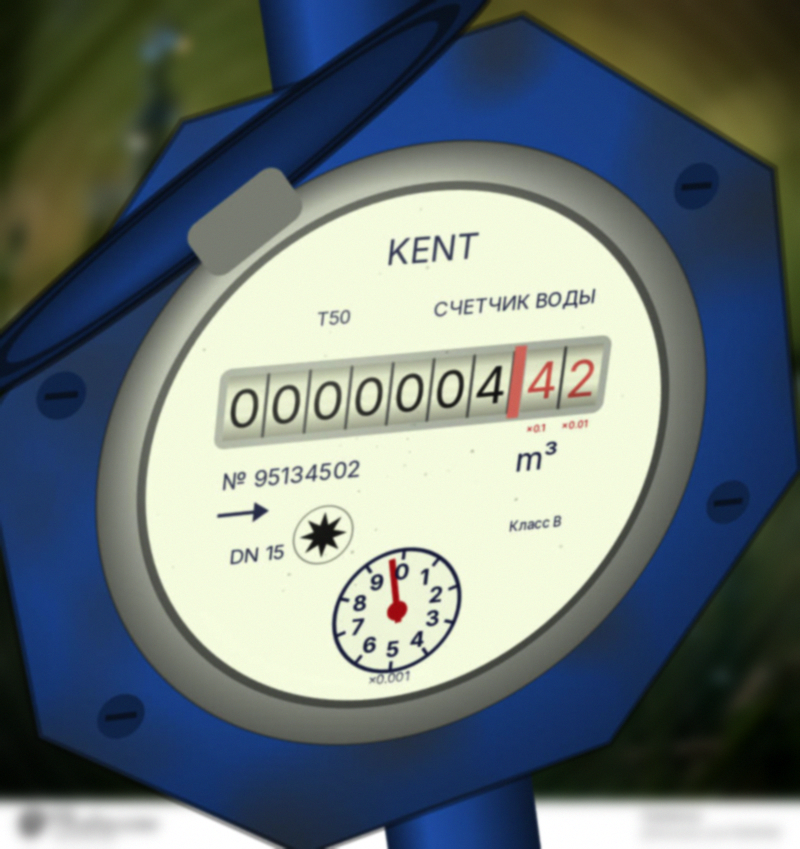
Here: 4.419 m³
